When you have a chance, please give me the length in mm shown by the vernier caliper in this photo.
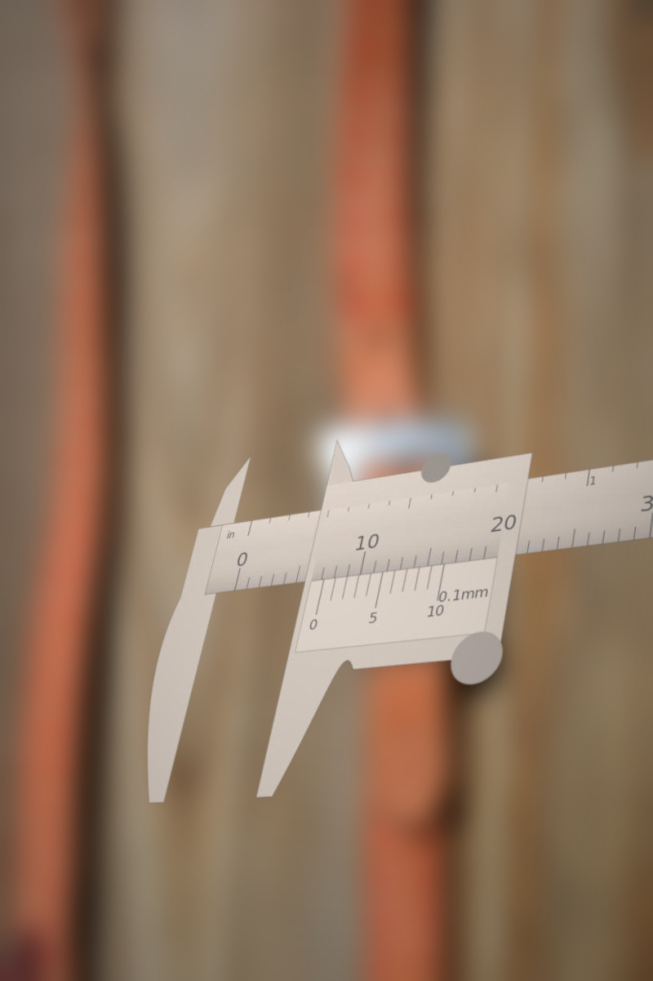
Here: 7.2 mm
